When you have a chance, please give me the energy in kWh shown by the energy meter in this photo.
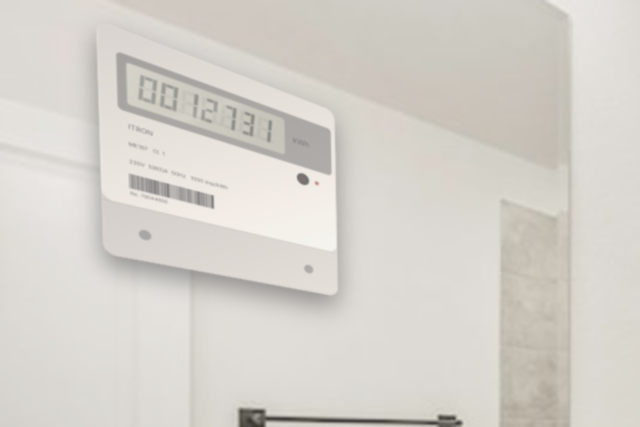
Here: 12731 kWh
